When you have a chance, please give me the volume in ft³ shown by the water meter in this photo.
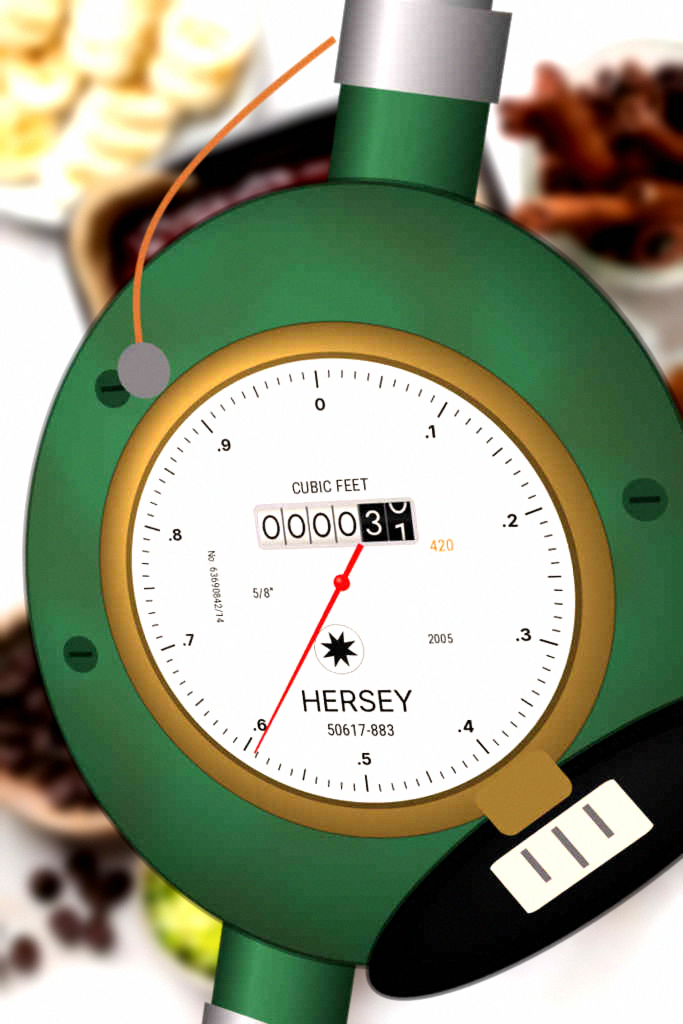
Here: 30.59 ft³
